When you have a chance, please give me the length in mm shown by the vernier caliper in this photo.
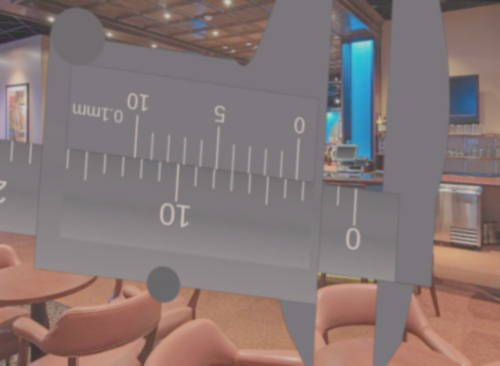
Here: 3.4 mm
